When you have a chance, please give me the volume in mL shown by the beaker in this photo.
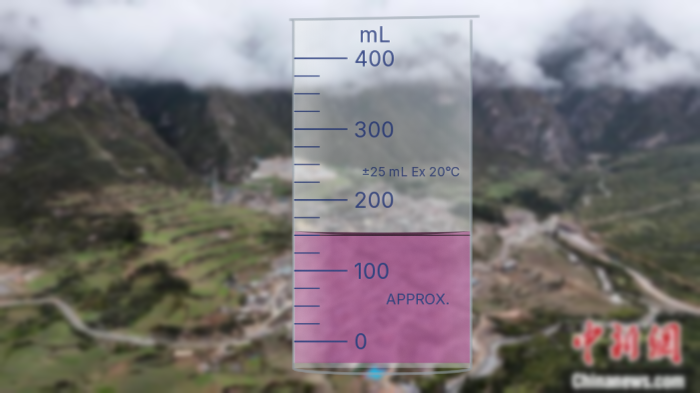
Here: 150 mL
